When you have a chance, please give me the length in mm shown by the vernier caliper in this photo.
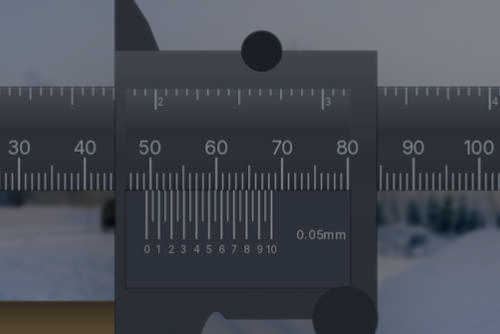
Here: 49.4 mm
